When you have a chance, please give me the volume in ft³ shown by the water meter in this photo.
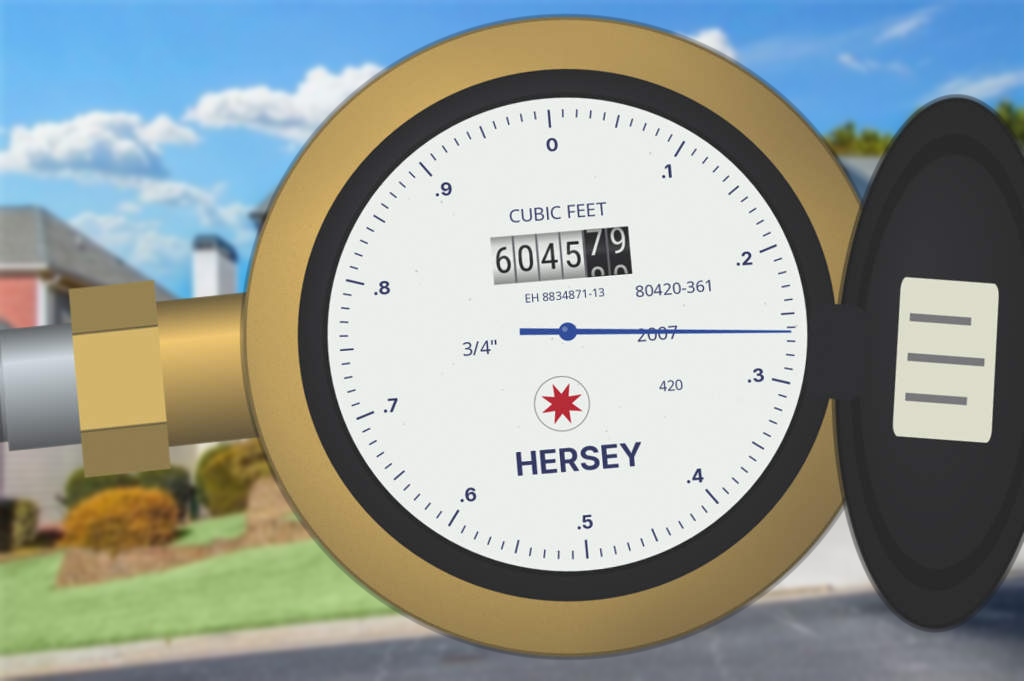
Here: 604579.26 ft³
